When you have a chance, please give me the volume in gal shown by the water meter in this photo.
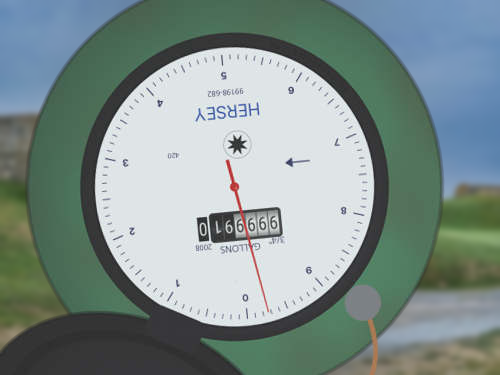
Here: 9999909.7 gal
